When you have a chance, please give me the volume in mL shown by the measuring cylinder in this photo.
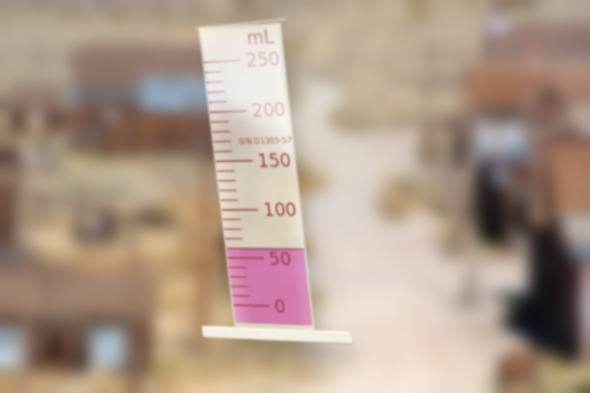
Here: 60 mL
